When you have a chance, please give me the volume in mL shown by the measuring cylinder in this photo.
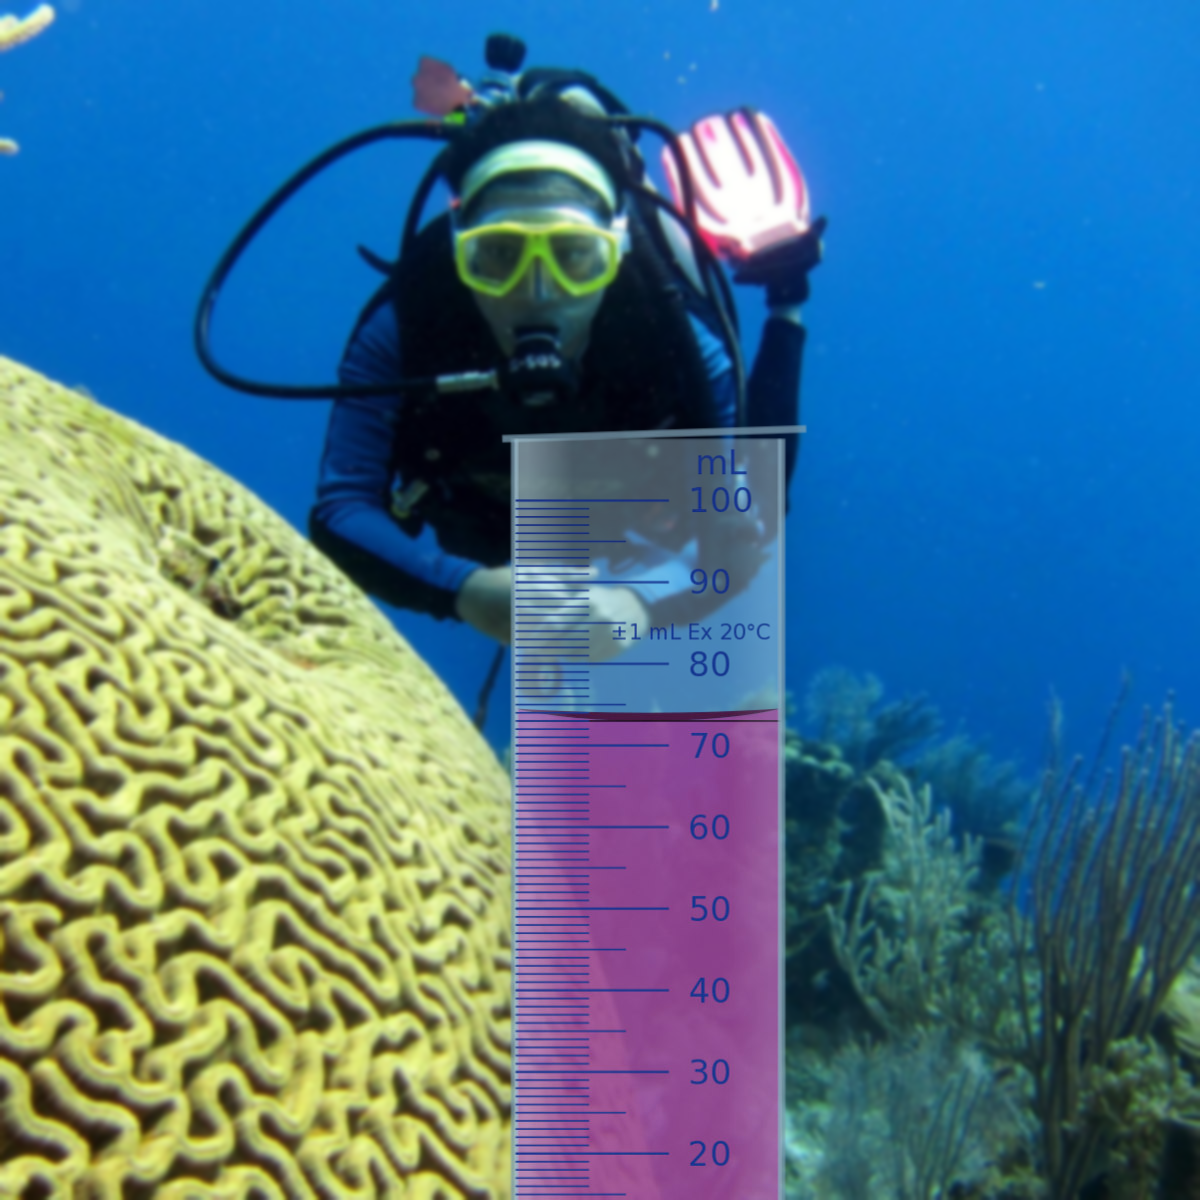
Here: 73 mL
